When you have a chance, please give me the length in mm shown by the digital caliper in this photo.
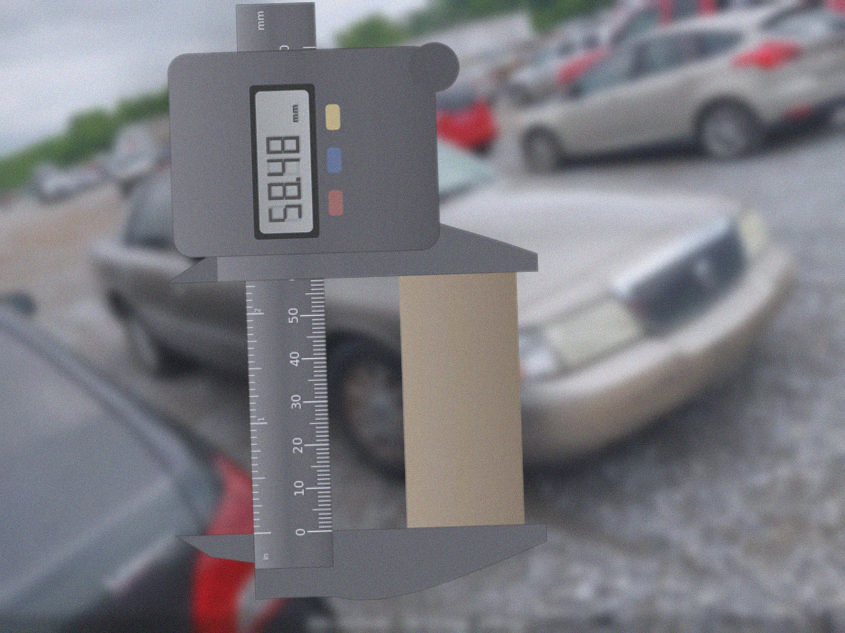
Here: 58.48 mm
